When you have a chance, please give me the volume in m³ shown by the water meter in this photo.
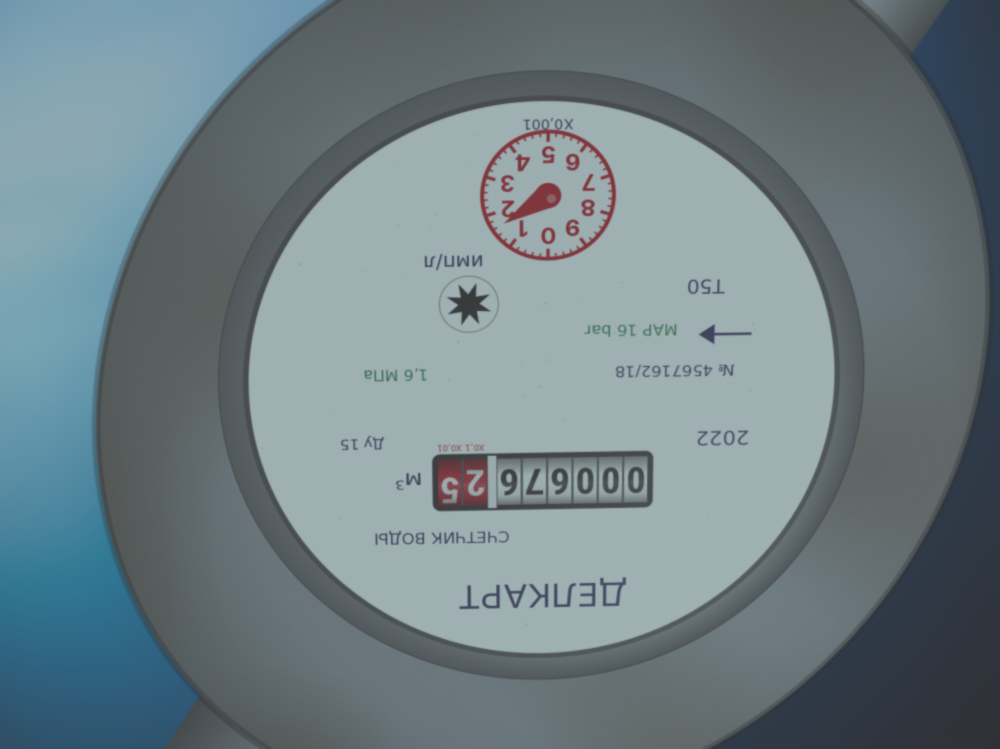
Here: 676.251 m³
